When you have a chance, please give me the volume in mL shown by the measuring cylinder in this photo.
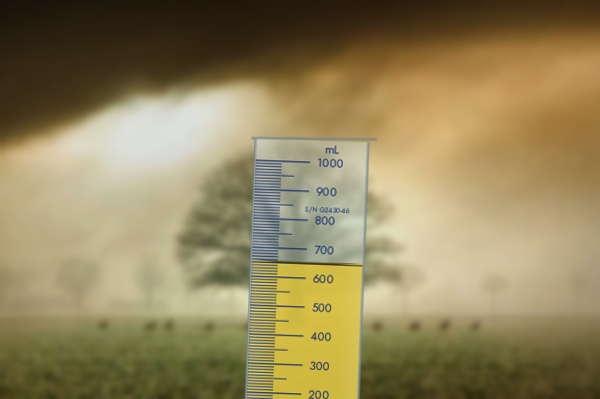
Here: 650 mL
